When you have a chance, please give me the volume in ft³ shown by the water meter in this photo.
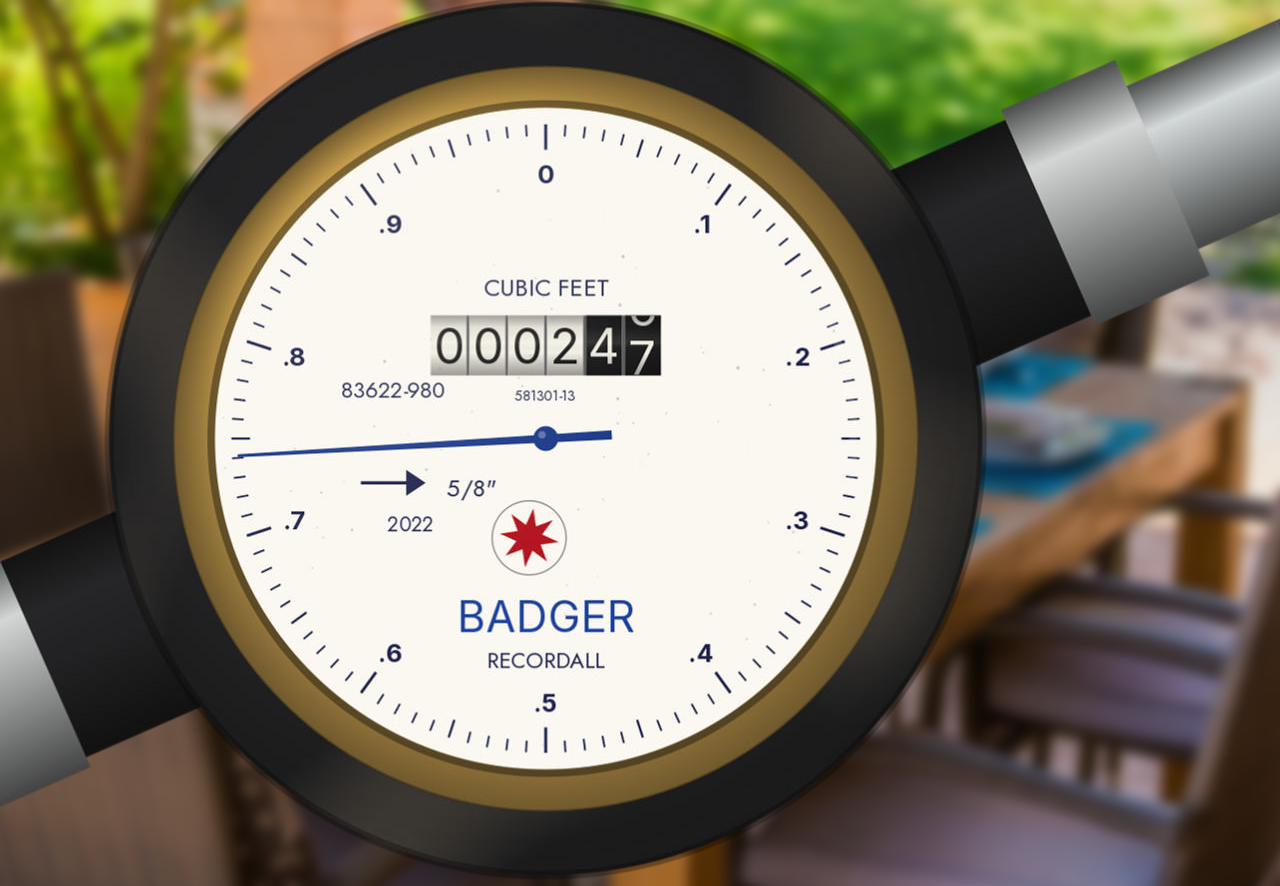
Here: 246.74 ft³
